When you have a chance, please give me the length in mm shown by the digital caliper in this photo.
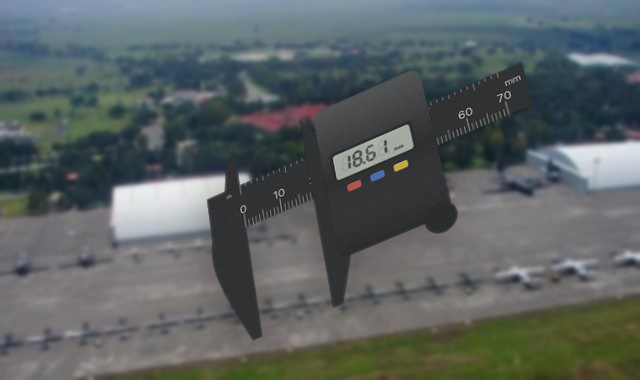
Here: 18.61 mm
